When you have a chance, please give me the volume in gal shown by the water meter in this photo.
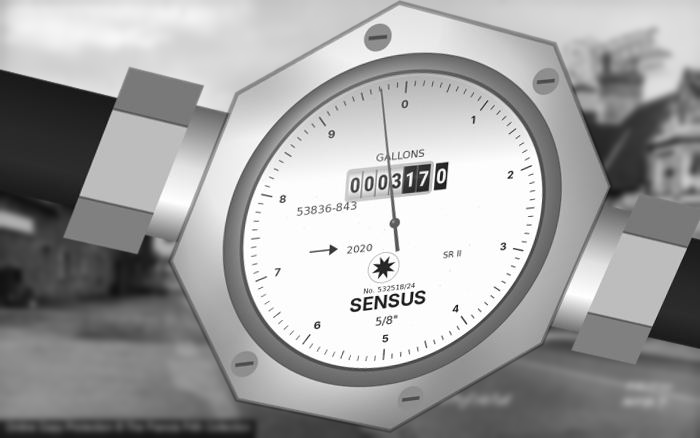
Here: 3169.7 gal
